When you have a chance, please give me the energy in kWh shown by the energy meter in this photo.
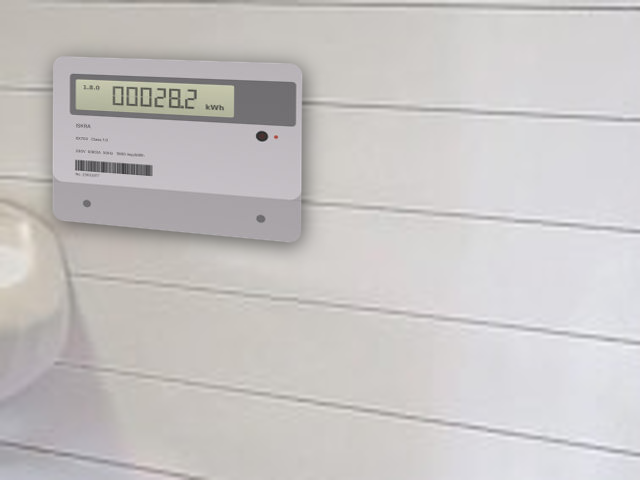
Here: 28.2 kWh
